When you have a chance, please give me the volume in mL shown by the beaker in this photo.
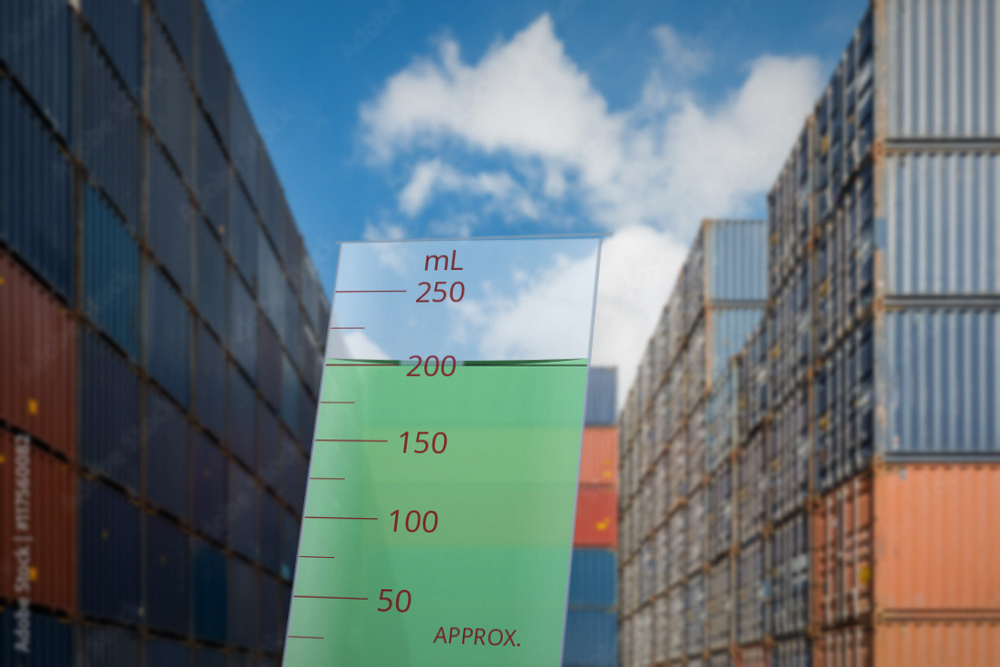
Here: 200 mL
